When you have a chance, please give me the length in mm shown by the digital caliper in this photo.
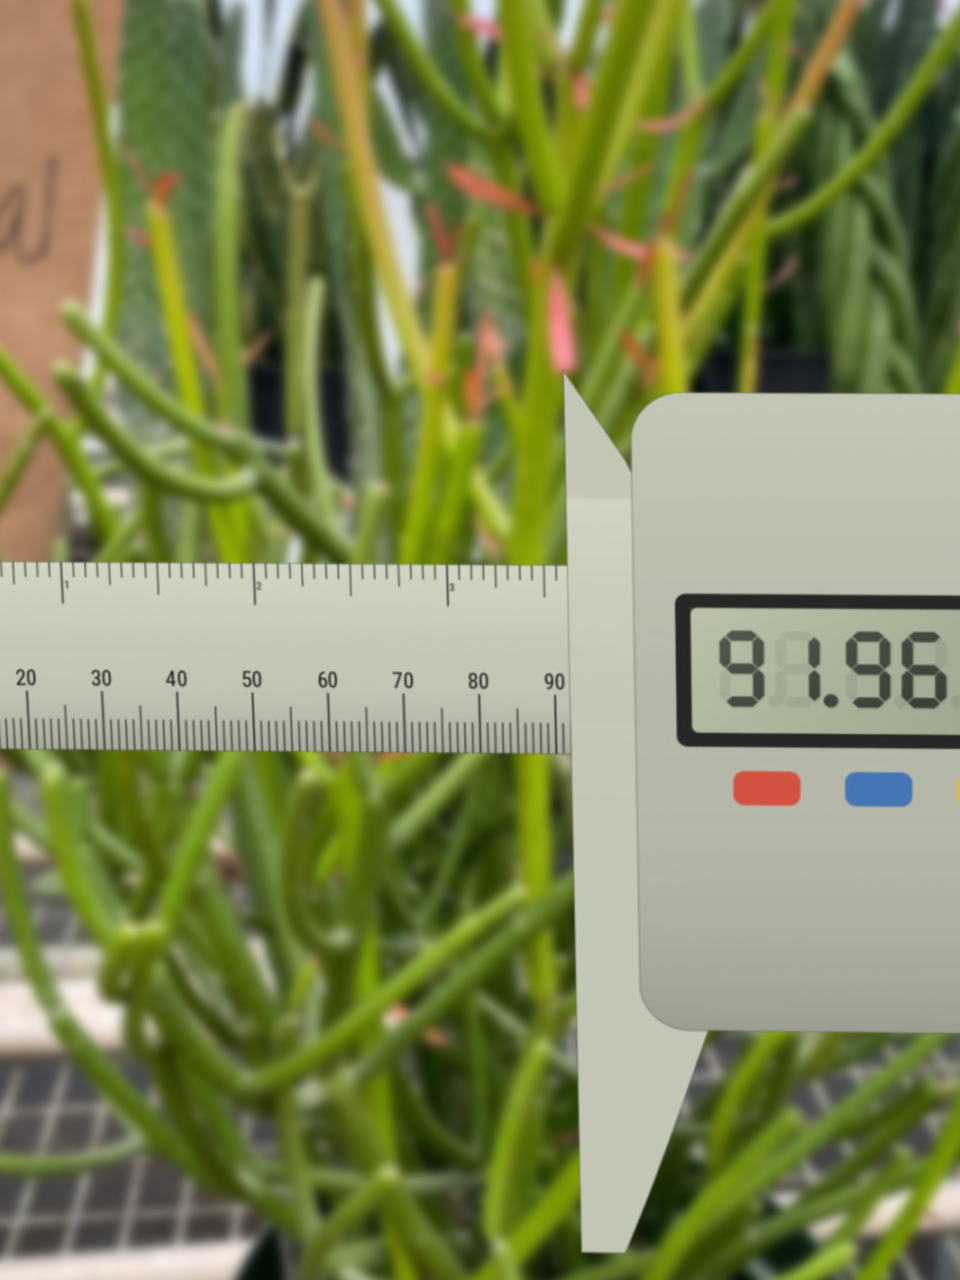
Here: 91.96 mm
